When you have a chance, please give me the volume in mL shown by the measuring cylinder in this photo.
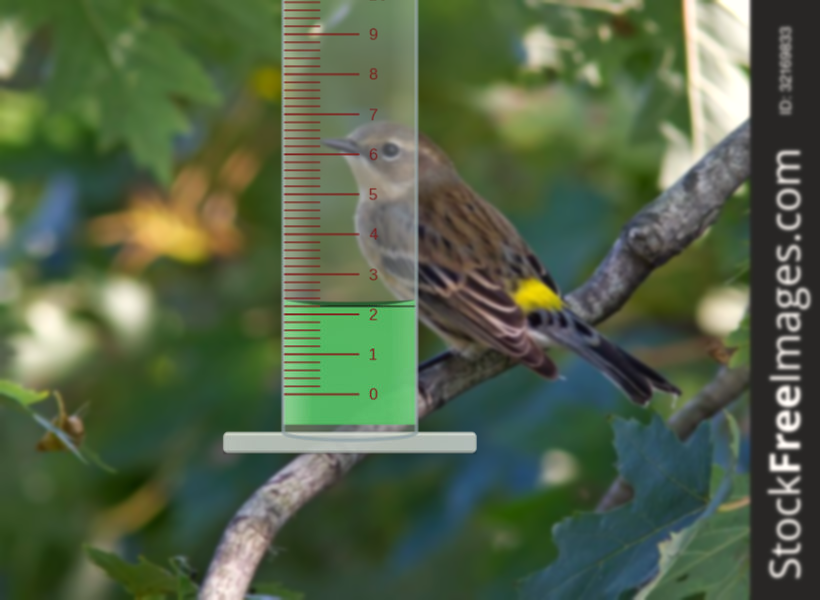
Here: 2.2 mL
